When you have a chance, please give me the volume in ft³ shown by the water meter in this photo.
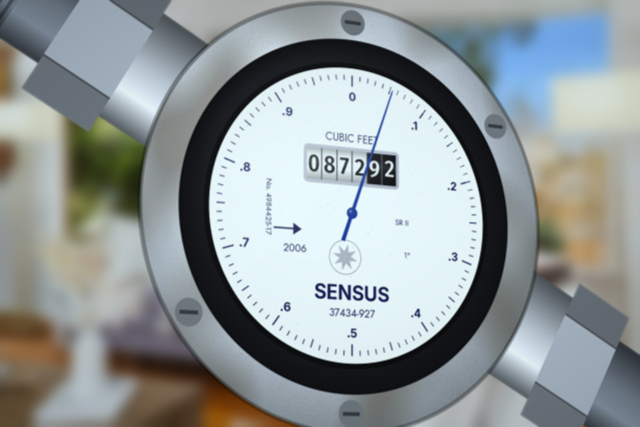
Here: 87292.05 ft³
